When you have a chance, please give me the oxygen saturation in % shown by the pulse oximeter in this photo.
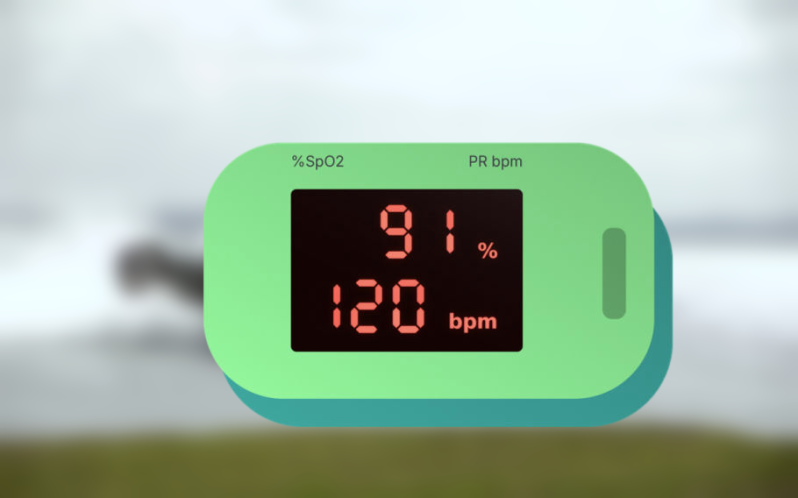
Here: 91 %
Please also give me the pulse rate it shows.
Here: 120 bpm
